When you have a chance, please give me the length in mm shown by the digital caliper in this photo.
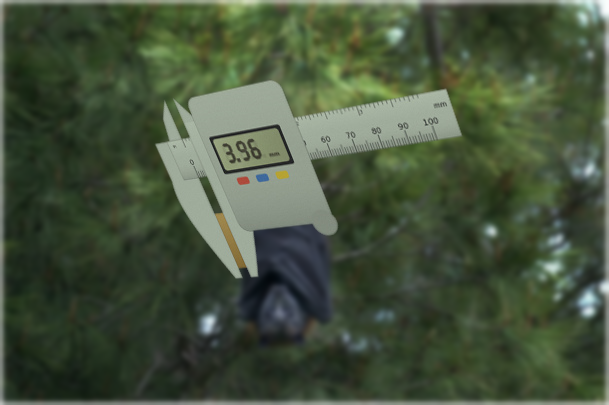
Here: 3.96 mm
